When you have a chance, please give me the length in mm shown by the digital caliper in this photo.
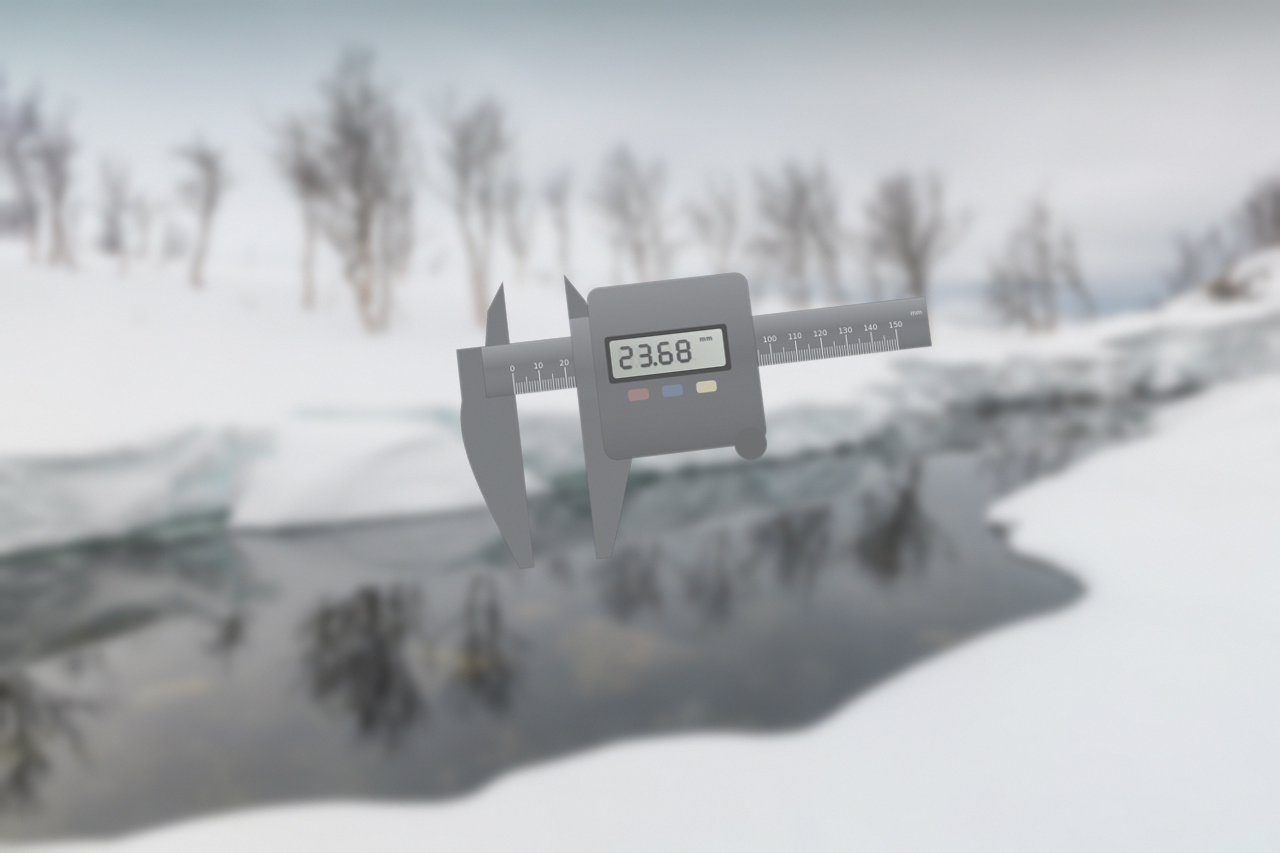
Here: 23.68 mm
